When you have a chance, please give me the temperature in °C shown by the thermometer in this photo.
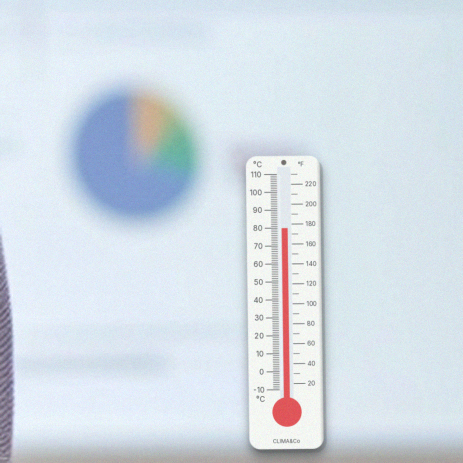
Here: 80 °C
